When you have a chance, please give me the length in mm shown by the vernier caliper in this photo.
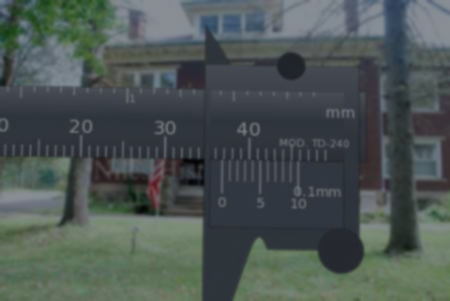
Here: 36.8 mm
